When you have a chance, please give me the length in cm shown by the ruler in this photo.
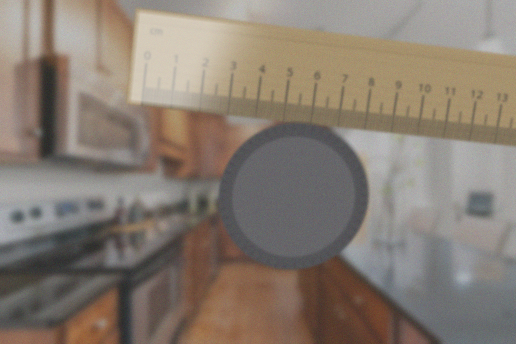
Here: 5.5 cm
